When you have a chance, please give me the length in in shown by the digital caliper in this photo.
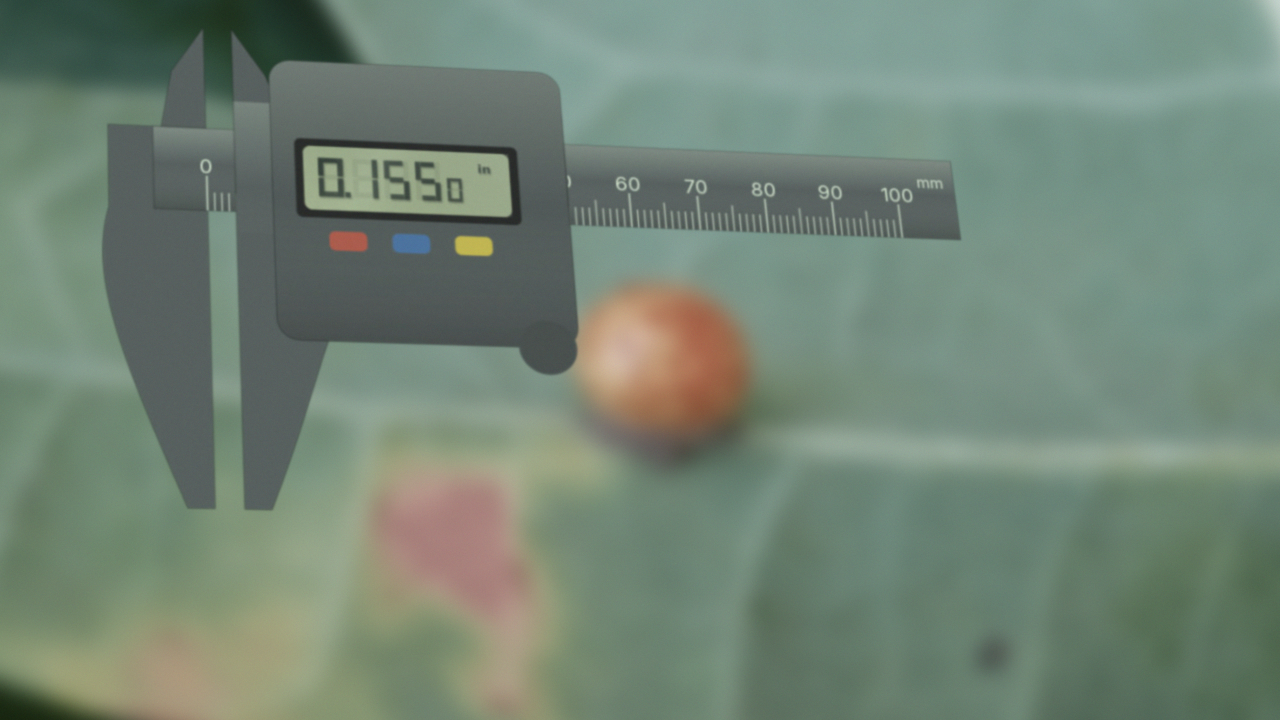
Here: 0.1550 in
